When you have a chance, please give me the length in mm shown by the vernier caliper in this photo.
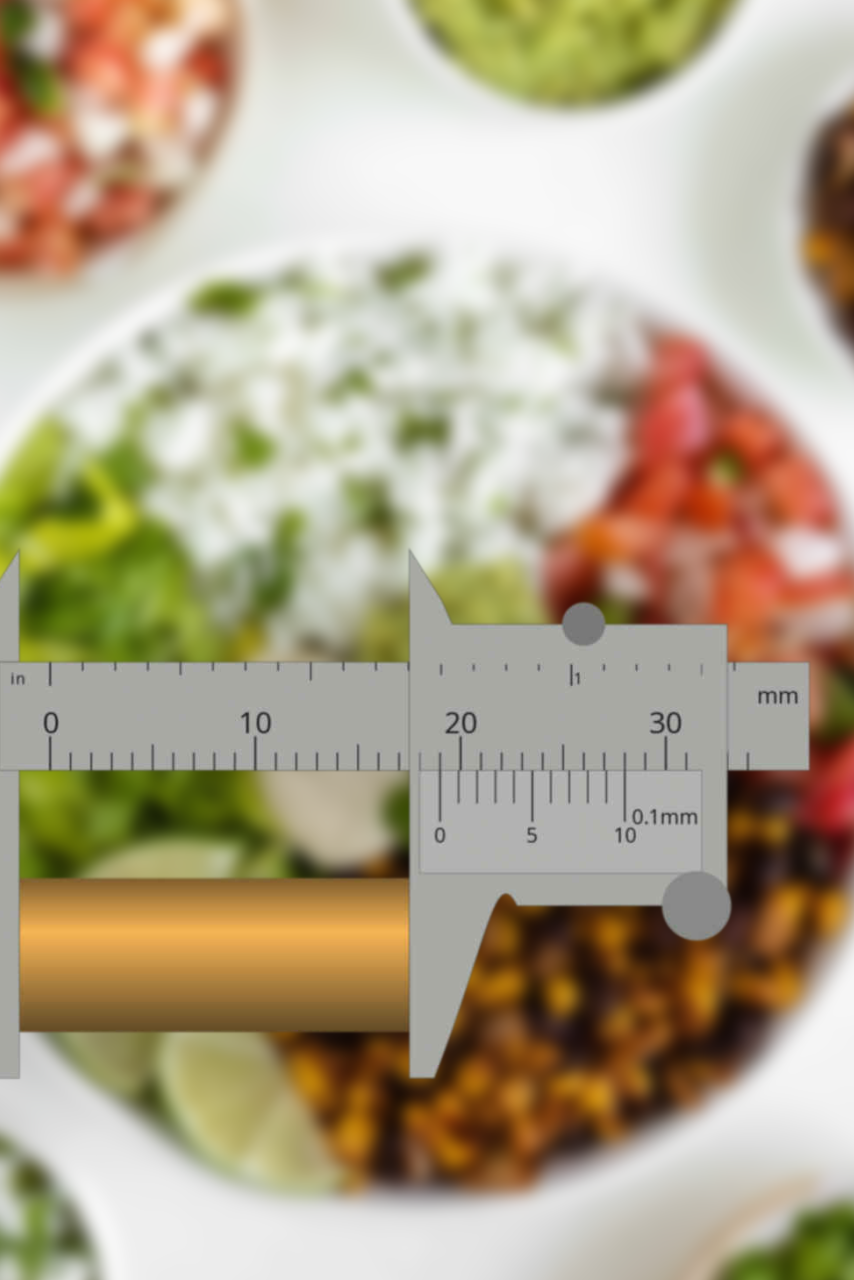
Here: 19.0 mm
